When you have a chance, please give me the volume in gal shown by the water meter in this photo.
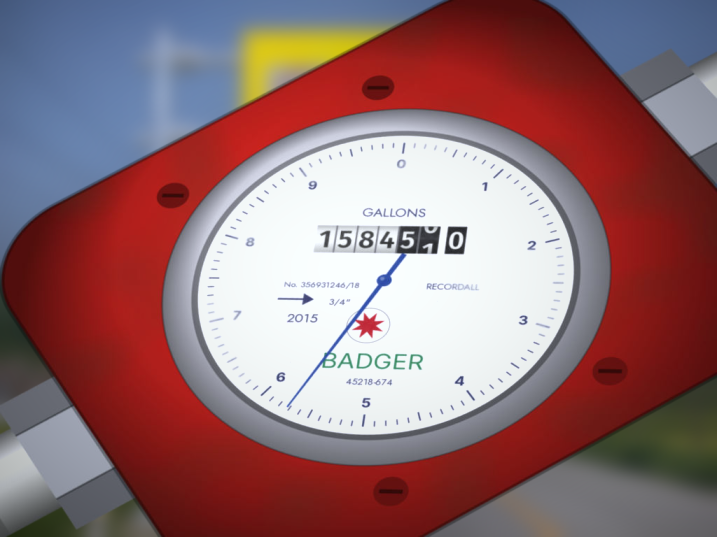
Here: 1584505.7 gal
